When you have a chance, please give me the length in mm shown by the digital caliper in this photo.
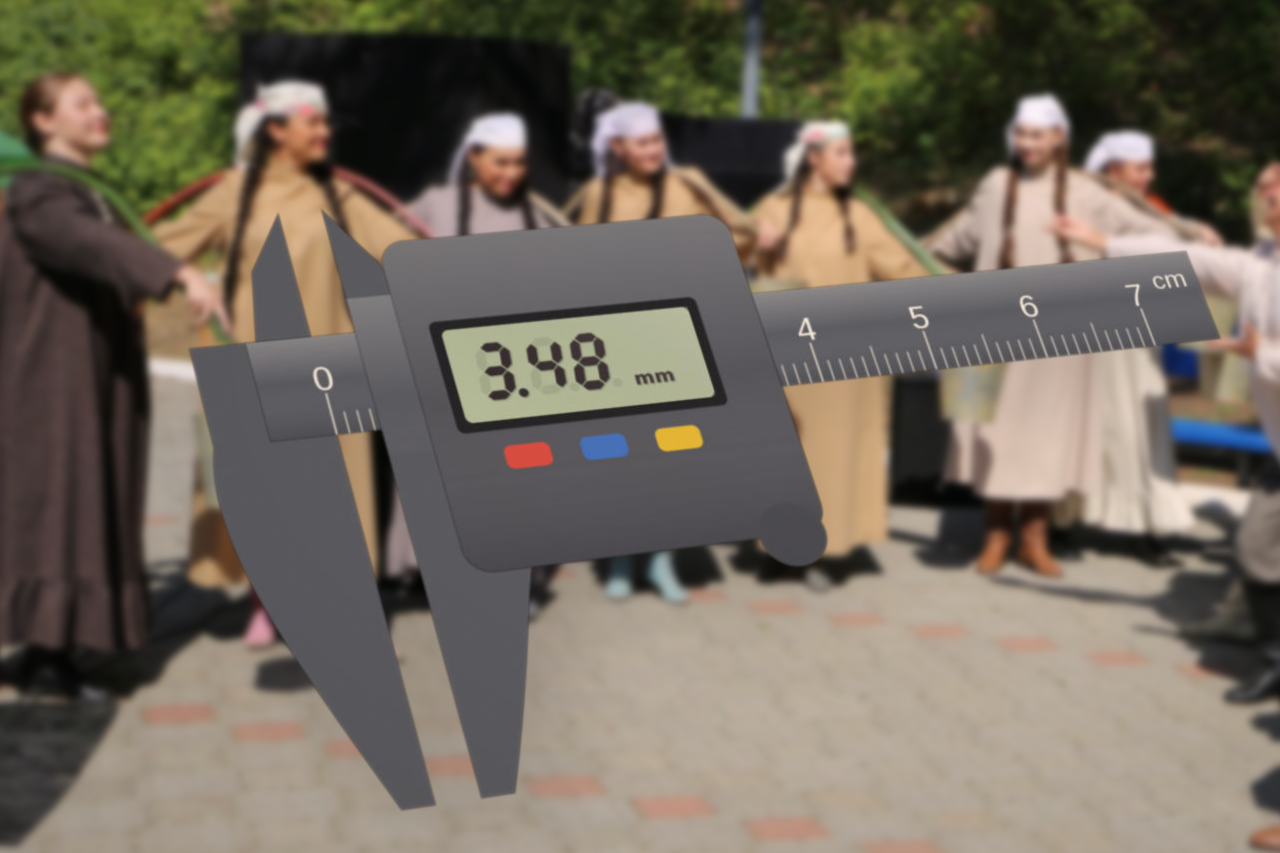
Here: 3.48 mm
